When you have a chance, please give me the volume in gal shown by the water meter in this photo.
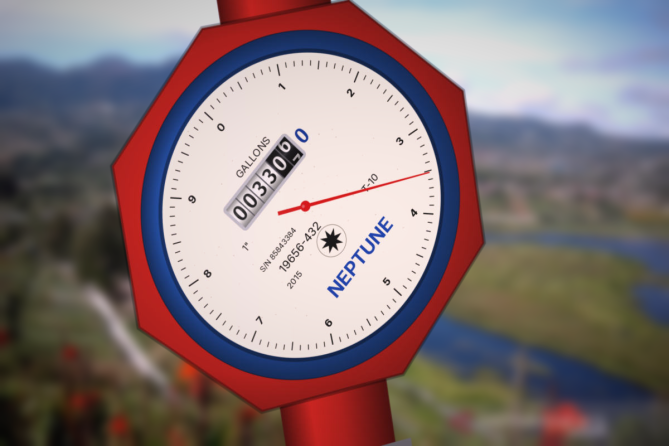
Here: 33063.5 gal
